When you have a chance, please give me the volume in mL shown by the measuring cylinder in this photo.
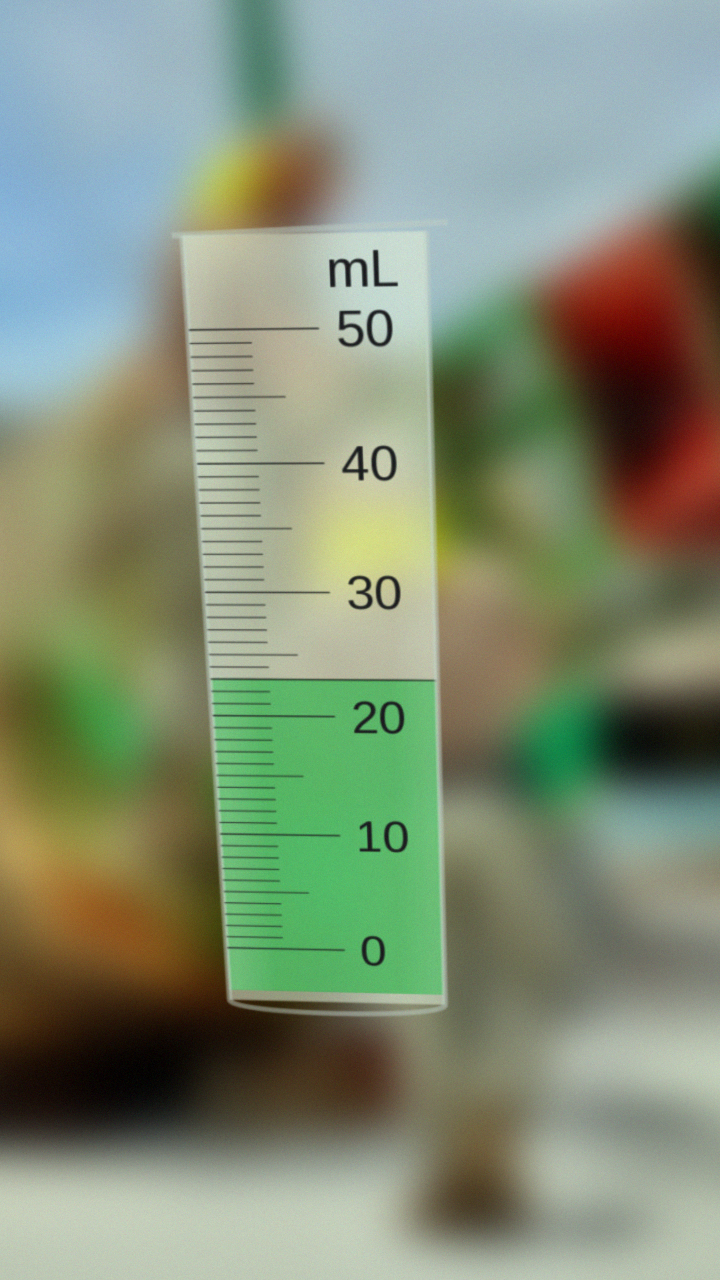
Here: 23 mL
